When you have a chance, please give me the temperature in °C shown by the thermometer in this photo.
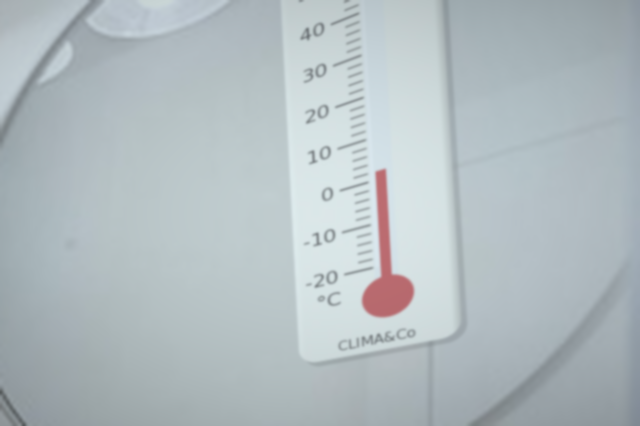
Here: 2 °C
